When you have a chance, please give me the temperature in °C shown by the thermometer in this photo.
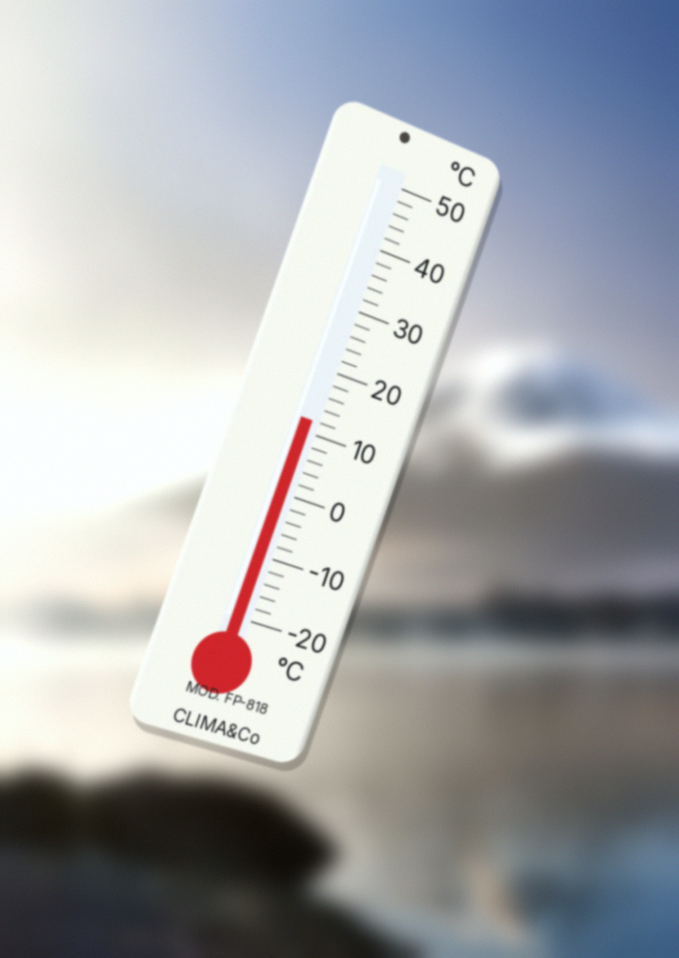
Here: 12 °C
